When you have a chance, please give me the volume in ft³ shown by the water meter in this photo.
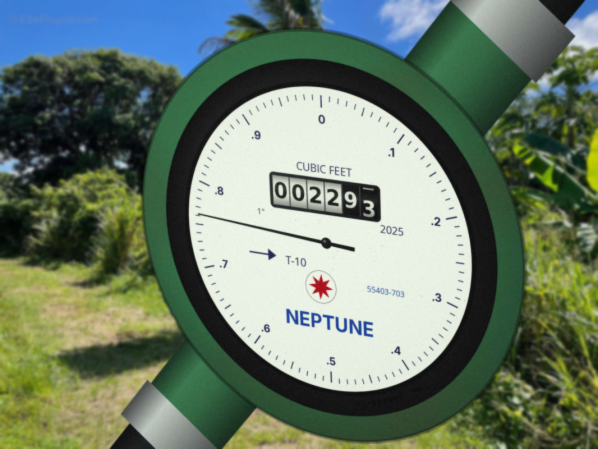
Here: 2292.76 ft³
